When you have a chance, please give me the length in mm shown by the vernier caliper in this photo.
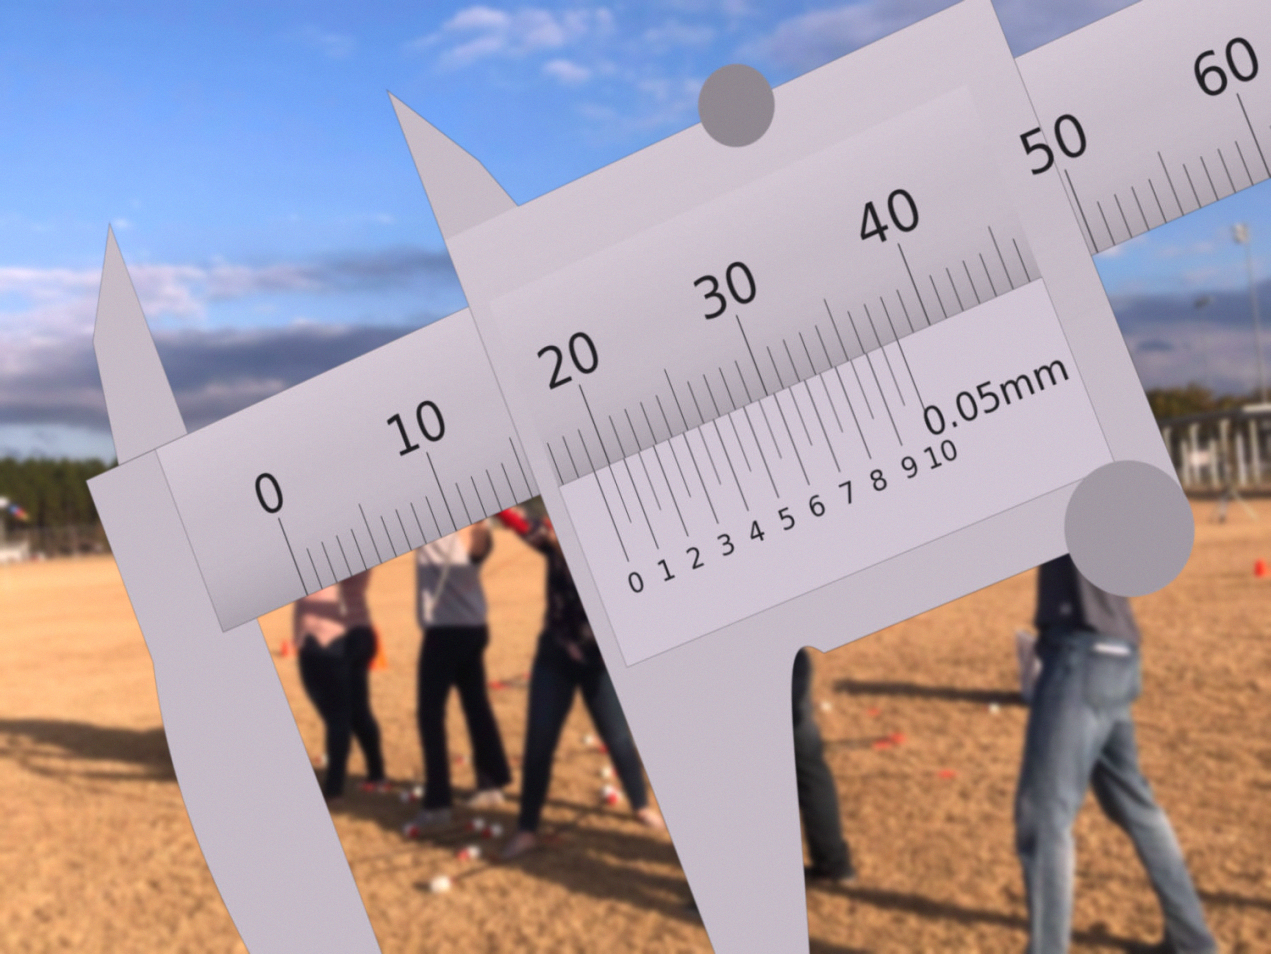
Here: 19.0 mm
